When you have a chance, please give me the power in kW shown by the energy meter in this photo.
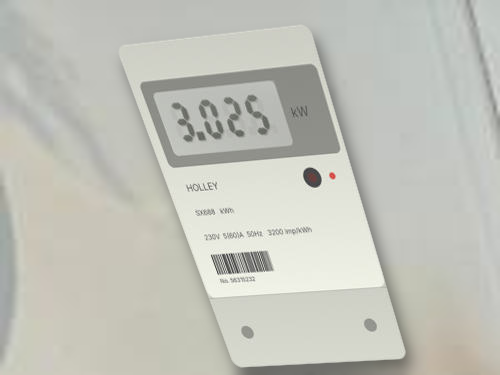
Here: 3.025 kW
